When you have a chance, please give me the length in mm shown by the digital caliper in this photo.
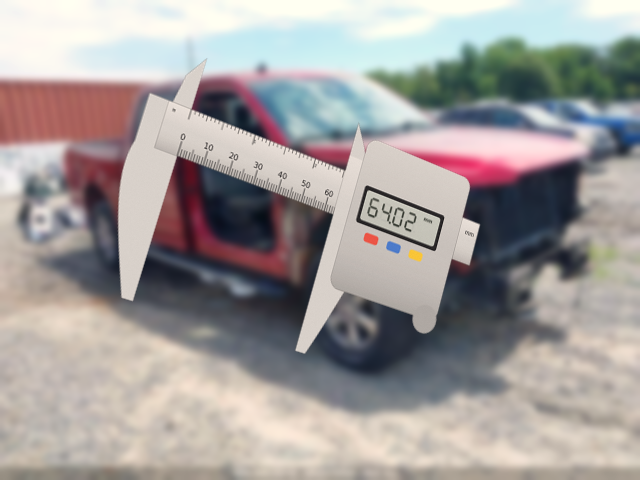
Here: 64.02 mm
